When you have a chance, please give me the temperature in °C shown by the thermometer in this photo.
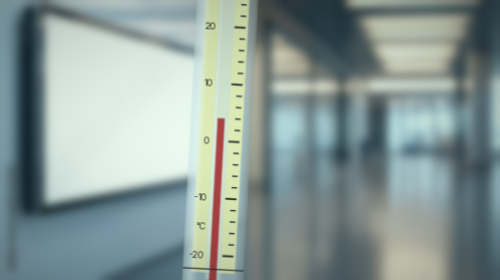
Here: 4 °C
